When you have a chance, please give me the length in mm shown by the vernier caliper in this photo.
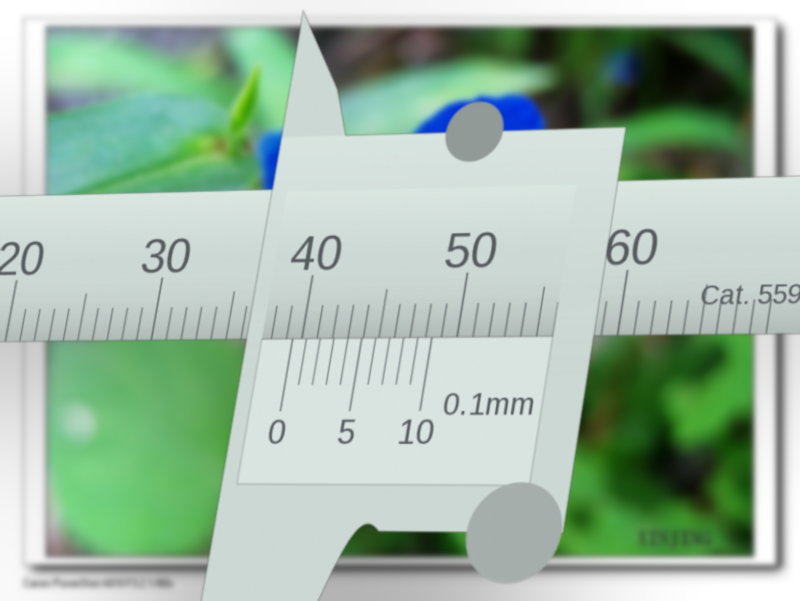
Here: 39.4 mm
